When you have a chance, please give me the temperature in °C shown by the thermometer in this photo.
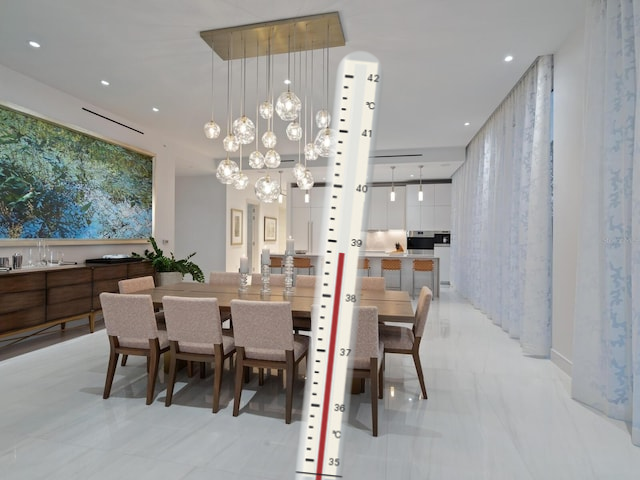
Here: 38.8 °C
